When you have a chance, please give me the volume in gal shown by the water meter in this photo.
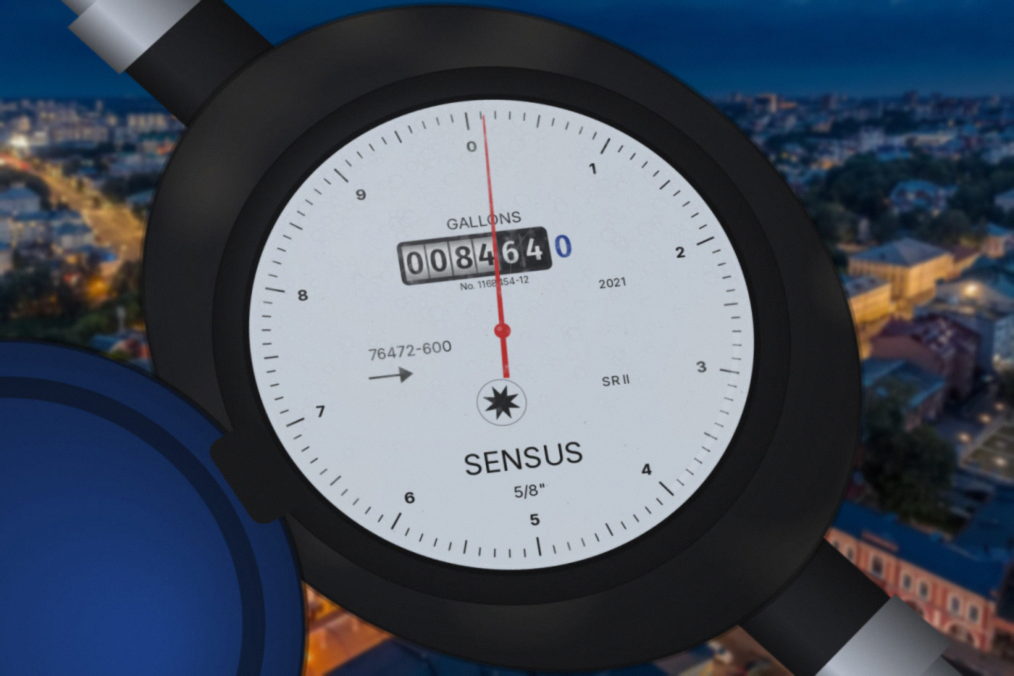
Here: 84640.1 gal
